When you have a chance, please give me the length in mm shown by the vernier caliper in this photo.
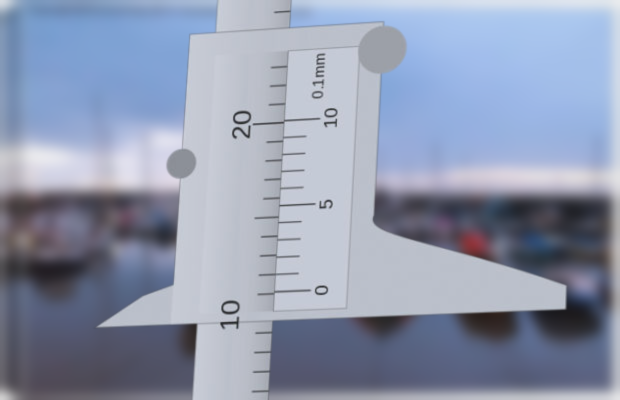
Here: 11.1 mm
